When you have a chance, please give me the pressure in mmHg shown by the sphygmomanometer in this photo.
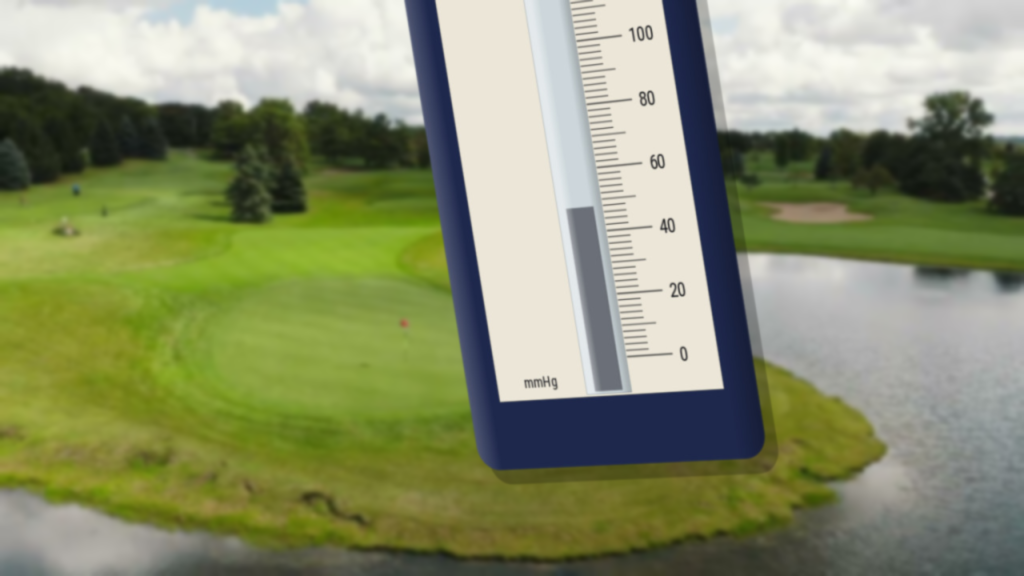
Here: 48 mmHg
